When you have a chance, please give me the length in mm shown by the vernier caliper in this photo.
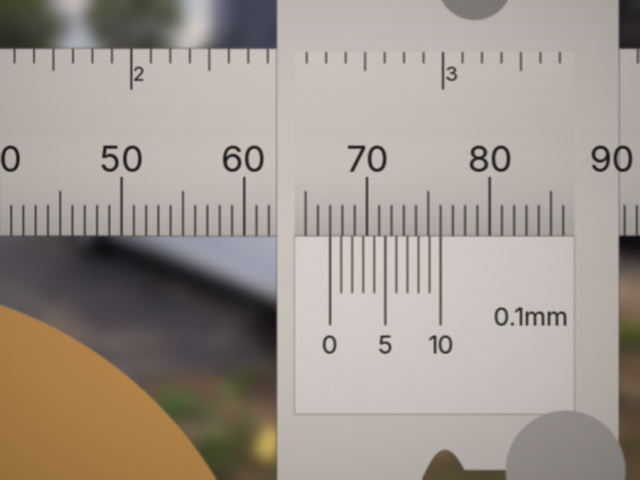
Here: 67.0 mm
